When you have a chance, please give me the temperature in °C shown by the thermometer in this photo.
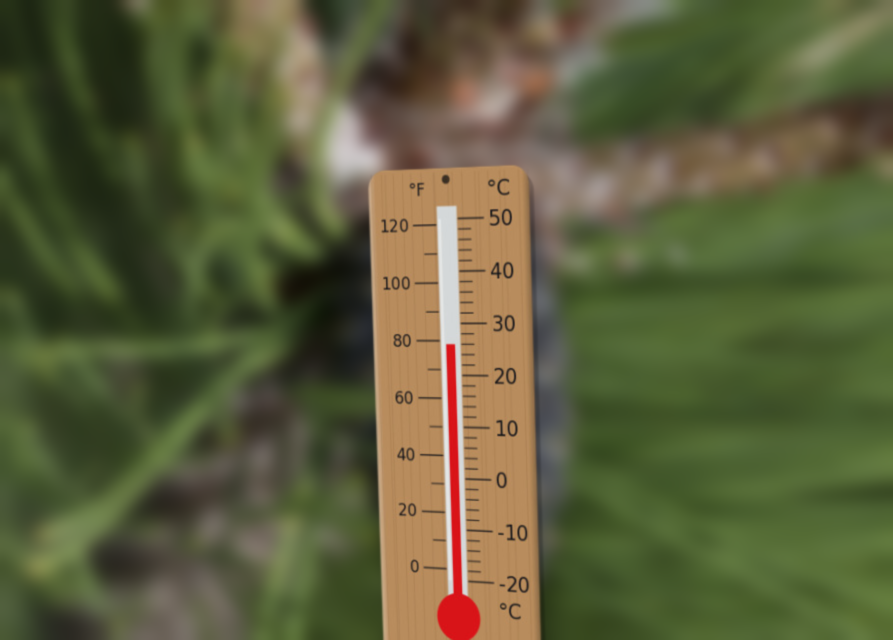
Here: 26 °C
